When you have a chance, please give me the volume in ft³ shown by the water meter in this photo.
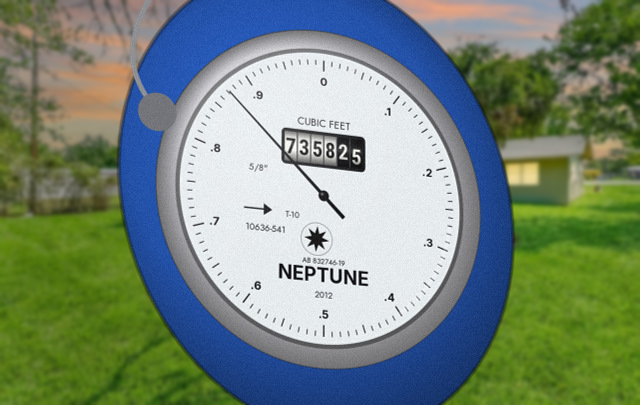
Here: 735824.87 ft³
